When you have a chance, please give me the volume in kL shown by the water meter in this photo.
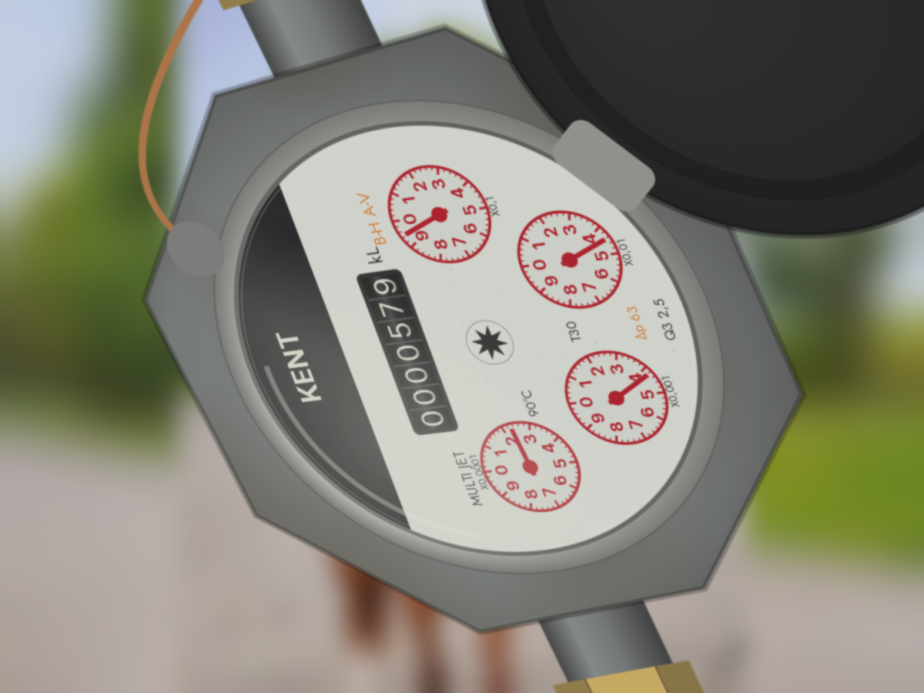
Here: 578.9442 kL
